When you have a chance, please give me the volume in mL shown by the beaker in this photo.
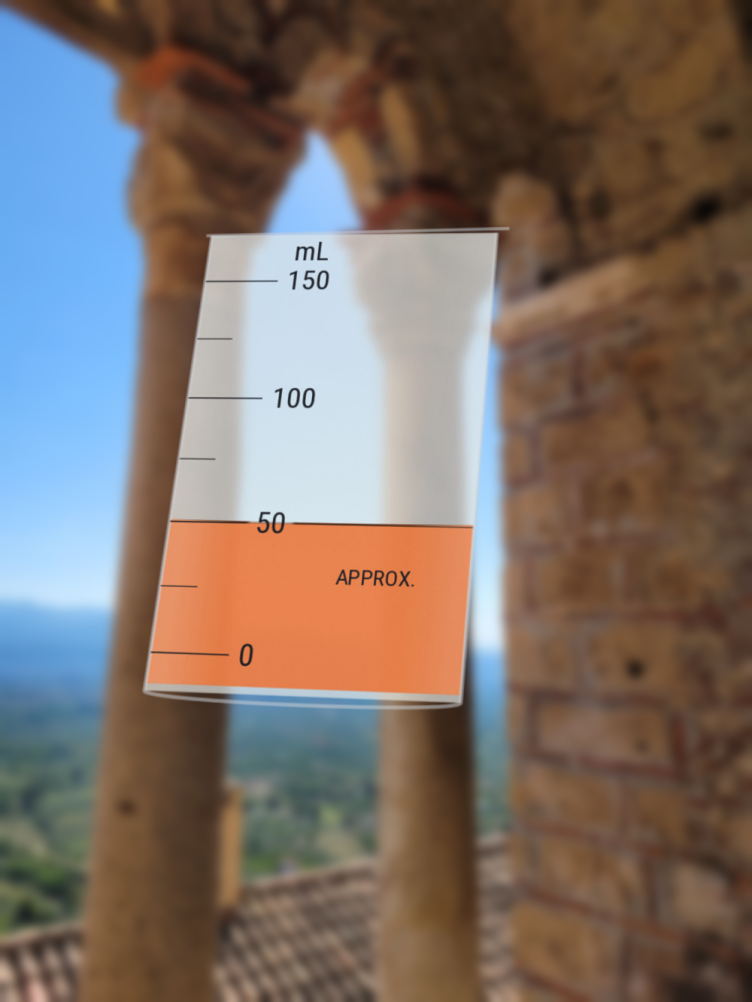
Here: 50 mL
